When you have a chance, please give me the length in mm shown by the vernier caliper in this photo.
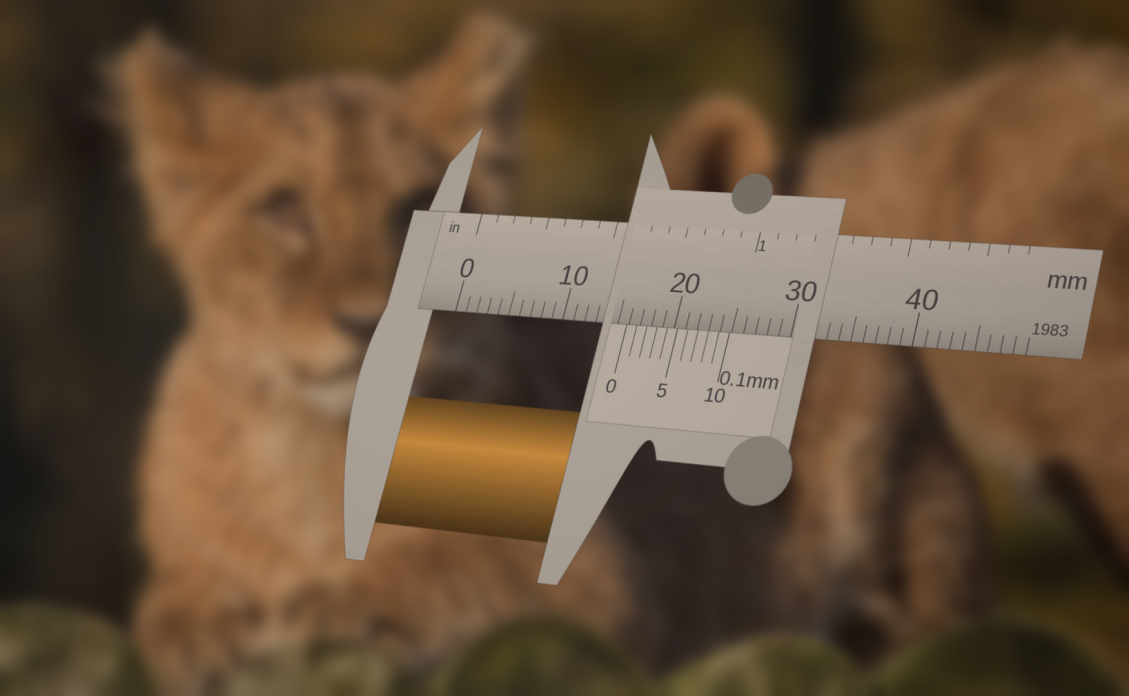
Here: 15.8 mm
